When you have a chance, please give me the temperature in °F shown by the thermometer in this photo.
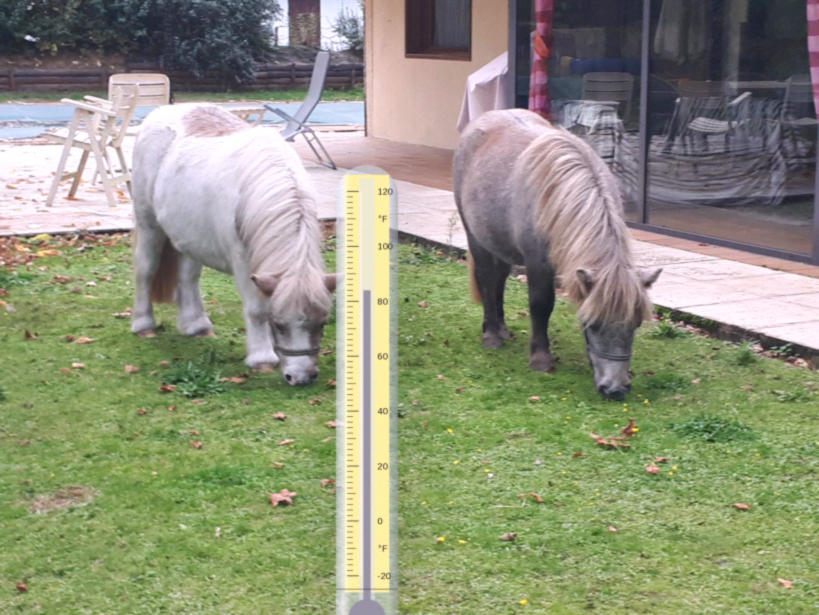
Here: 84 °F
